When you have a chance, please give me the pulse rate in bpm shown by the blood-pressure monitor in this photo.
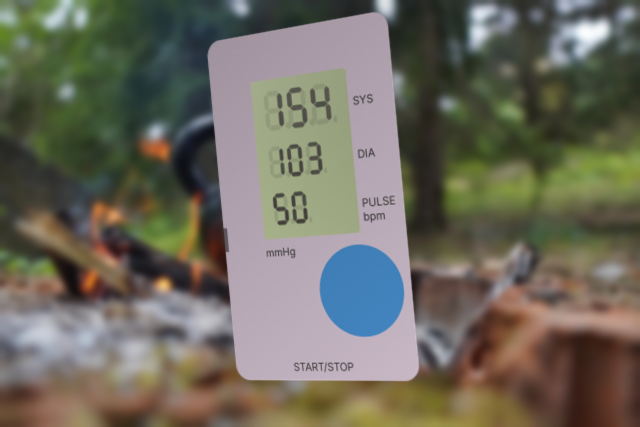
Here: 50 bpm
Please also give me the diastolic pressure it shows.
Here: 103 mmHg
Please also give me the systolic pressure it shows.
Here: 154 mmHg
